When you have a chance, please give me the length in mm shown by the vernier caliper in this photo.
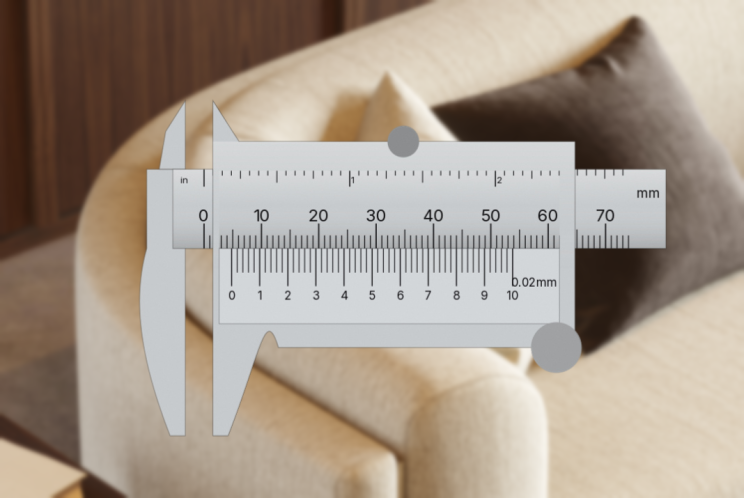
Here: 4.8 mm
